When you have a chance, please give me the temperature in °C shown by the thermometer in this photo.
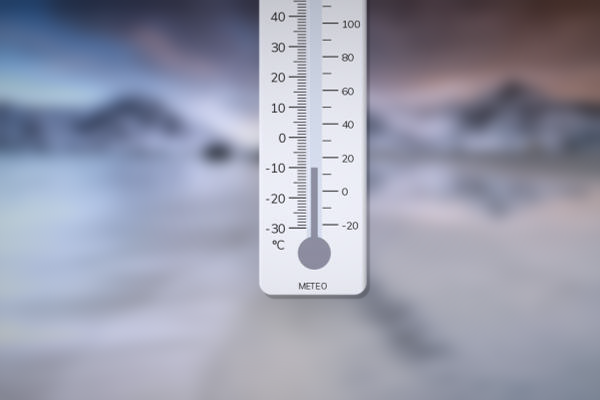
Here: -10 °C
